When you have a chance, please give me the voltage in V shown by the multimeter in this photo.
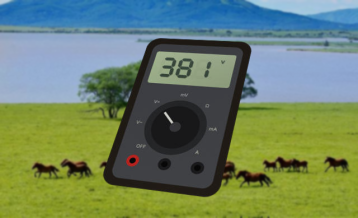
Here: 381 V
